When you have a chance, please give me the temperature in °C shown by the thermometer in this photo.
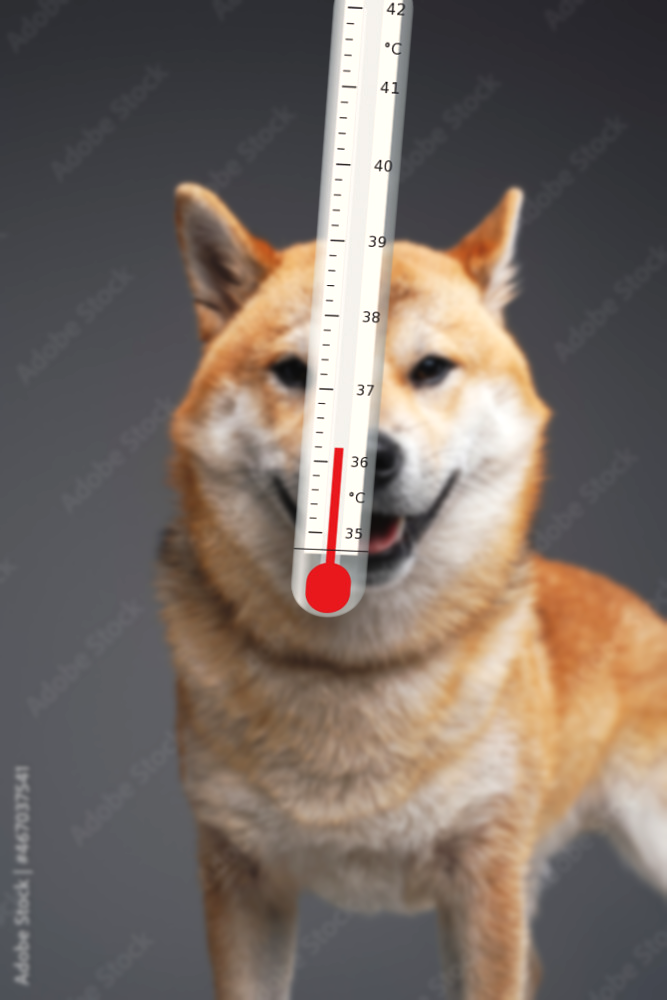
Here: 36.2 °C
